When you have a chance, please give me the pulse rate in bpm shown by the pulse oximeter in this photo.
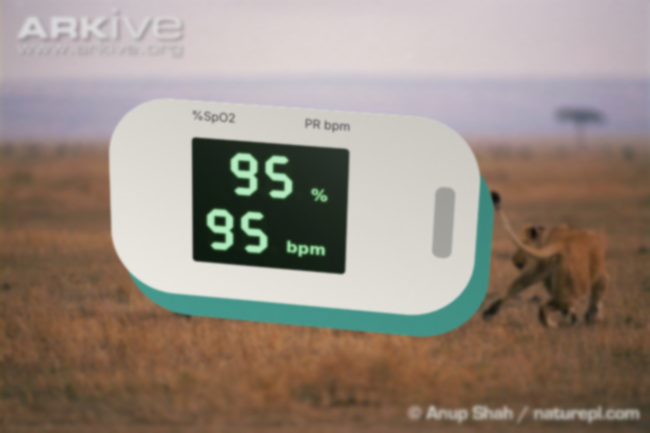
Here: 95 bpm
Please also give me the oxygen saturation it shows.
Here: 95 %
